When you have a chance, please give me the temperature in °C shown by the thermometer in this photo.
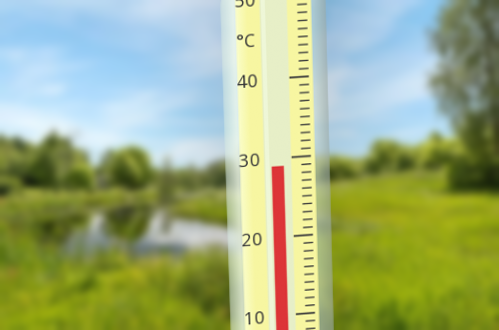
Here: 29 °C
